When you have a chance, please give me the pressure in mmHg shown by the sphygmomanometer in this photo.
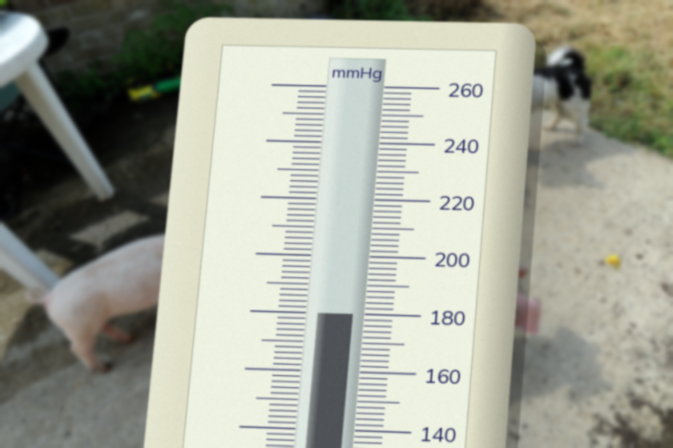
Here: 180 mmHg
